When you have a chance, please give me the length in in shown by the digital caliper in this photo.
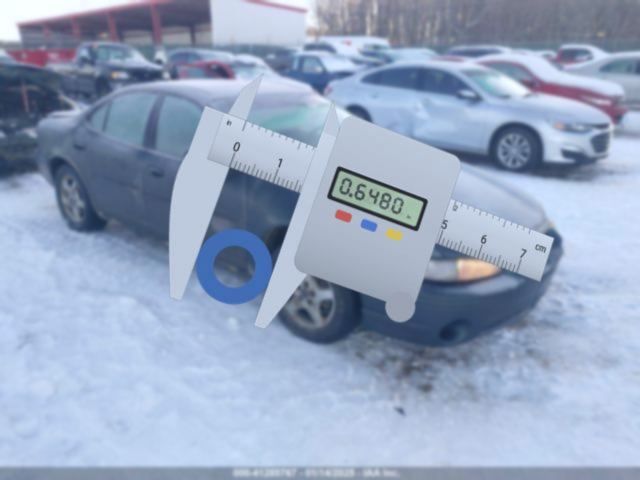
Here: 0.6480 in
